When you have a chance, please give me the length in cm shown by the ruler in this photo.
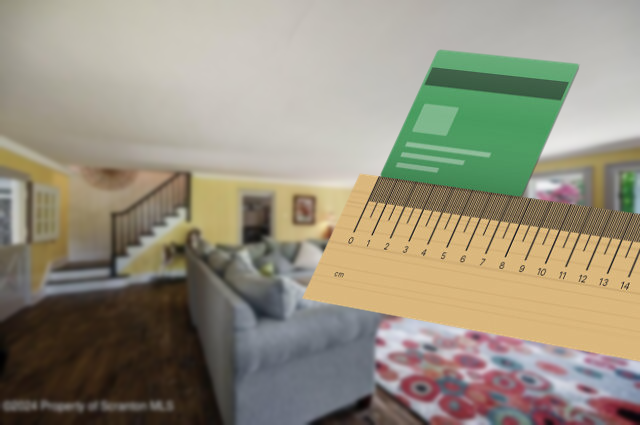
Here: 7.5 cm
